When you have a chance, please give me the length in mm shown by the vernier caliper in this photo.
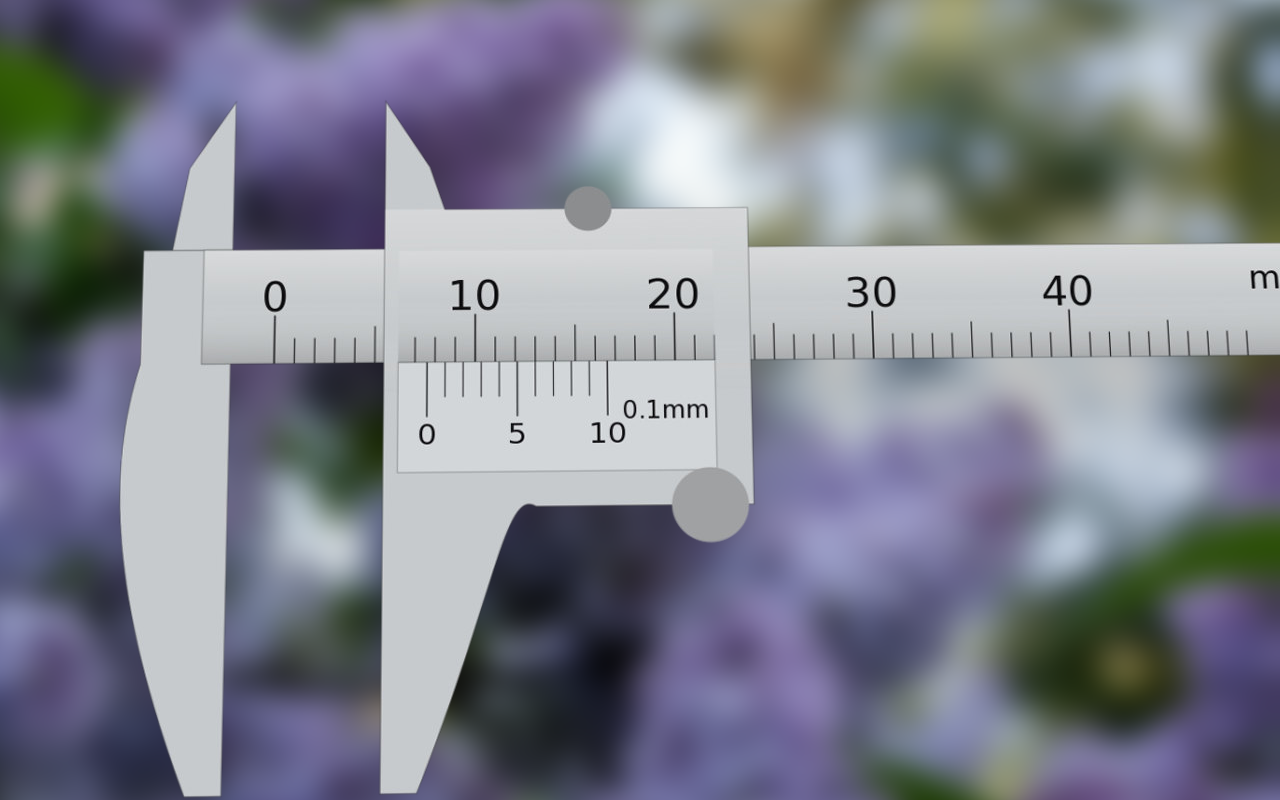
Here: 7.6 mm
